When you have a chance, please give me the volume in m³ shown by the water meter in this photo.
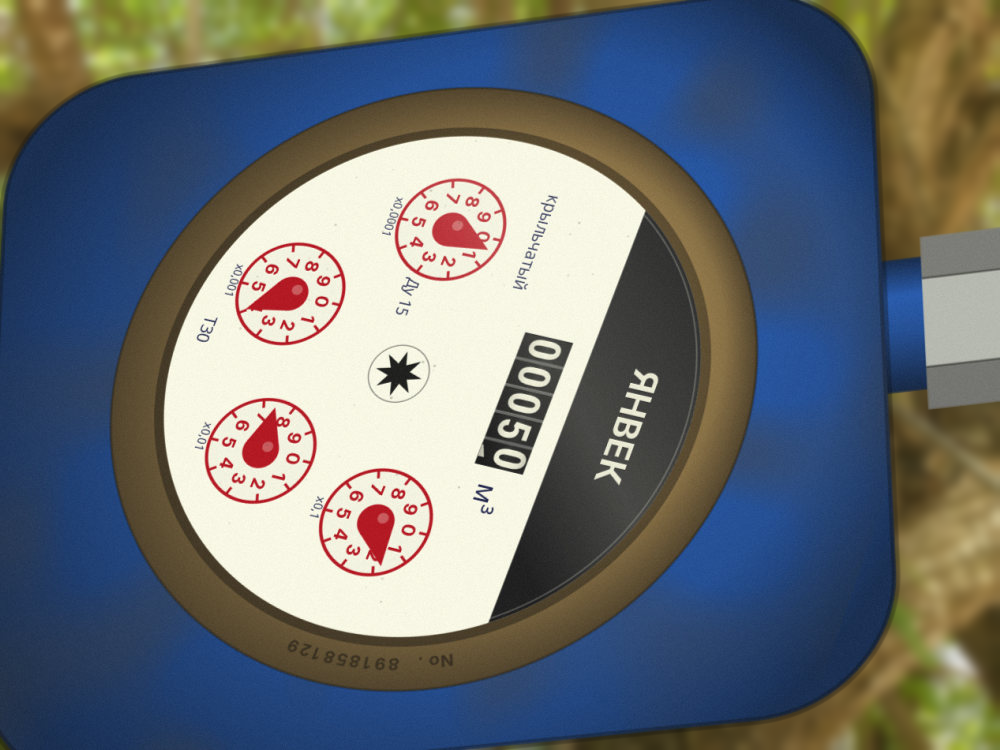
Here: 50.1740 m³
